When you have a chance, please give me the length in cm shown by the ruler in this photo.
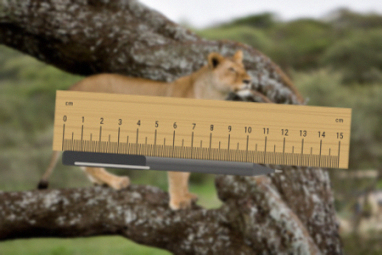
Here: 12 cm
